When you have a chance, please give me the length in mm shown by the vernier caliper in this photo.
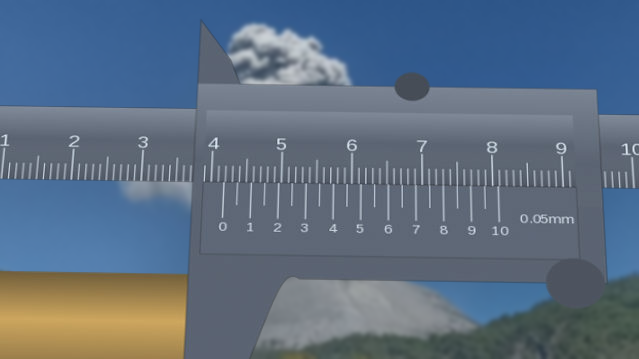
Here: 41.8 mm
